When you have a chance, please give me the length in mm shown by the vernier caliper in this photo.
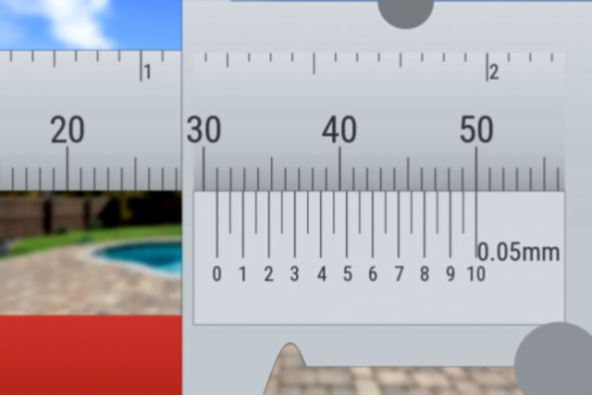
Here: 31.0 mm
